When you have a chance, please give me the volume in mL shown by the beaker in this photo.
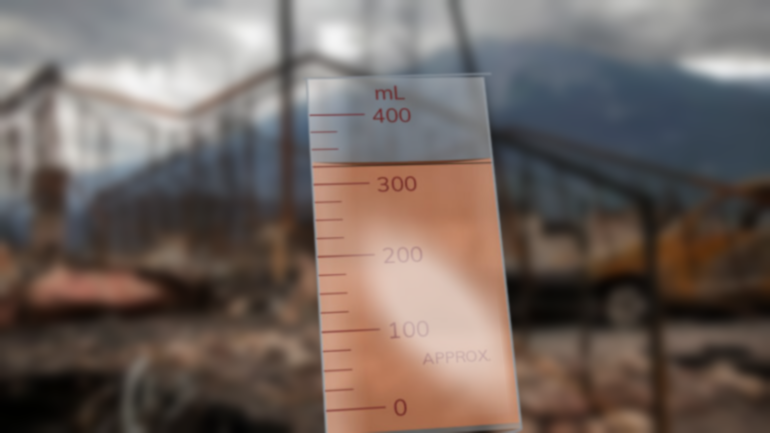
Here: 325 mL
